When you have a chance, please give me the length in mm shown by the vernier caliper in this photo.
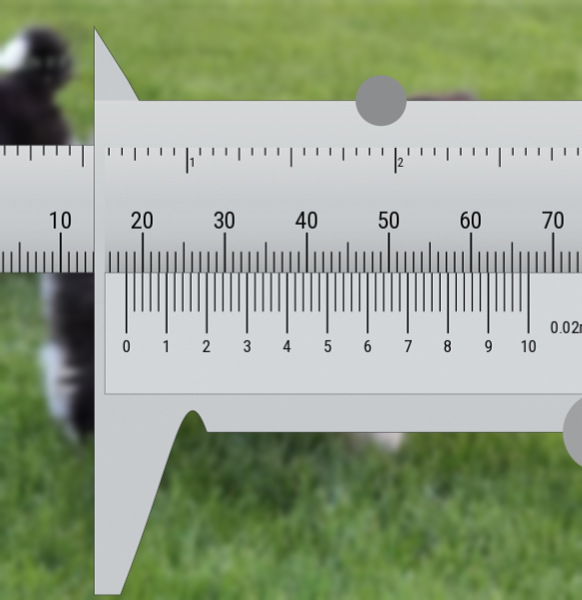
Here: 18.0 mm
